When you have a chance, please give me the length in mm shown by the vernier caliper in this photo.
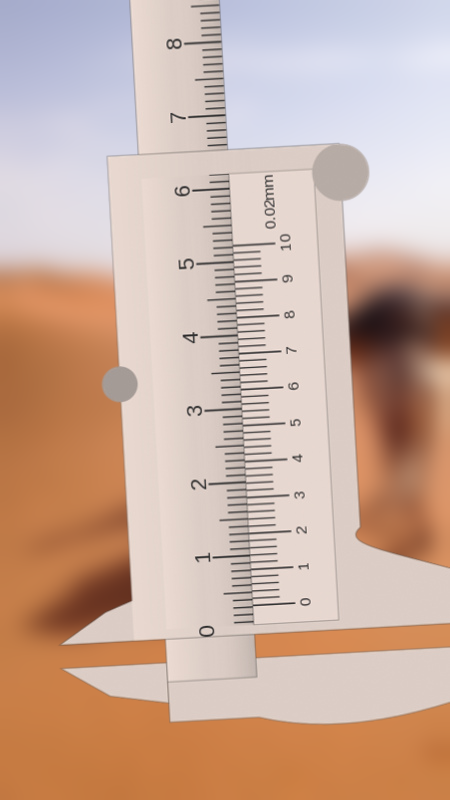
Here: 3.2 mm
